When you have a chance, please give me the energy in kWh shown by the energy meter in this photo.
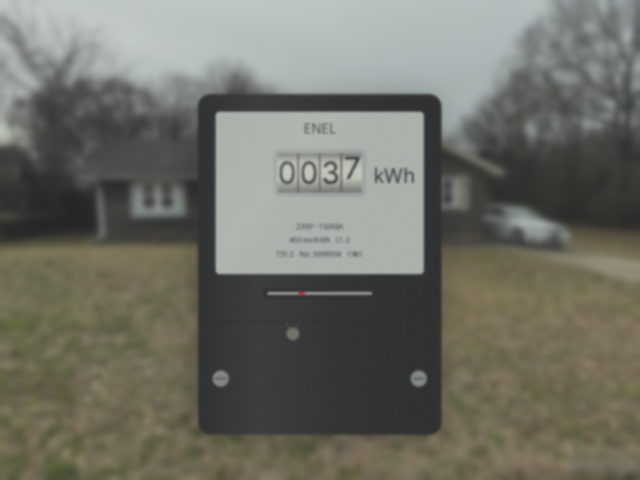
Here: 37 kWh
